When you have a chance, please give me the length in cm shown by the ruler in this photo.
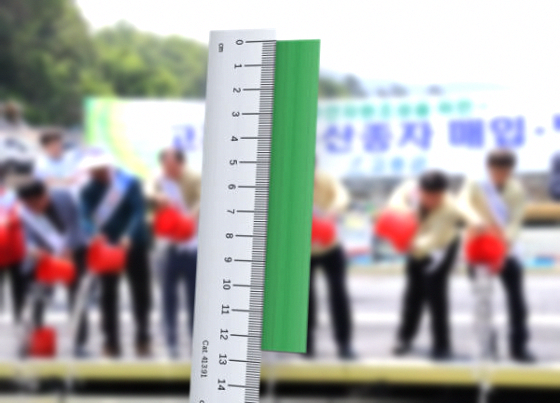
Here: 12.5 cm
